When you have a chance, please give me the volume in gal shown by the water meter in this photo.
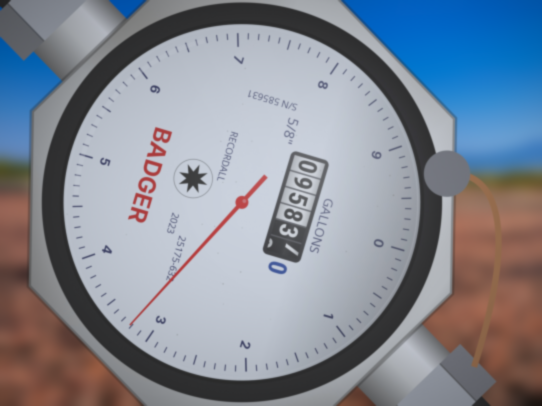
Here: 958373.2 gal
